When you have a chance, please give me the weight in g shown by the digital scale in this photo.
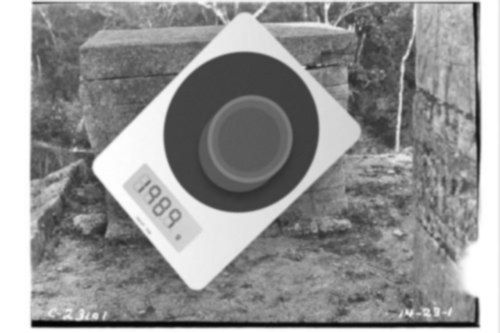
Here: 1989 g
